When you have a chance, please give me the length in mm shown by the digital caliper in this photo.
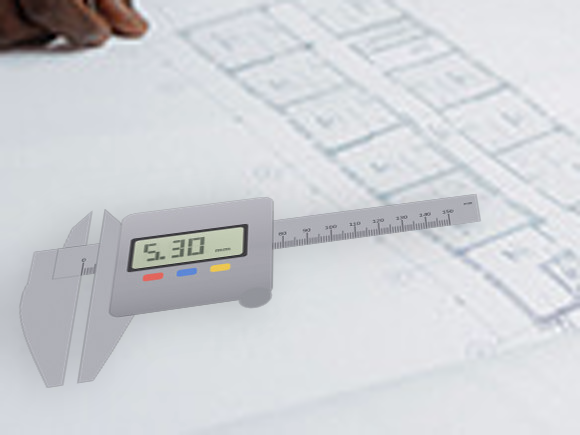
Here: 5.30 mm
